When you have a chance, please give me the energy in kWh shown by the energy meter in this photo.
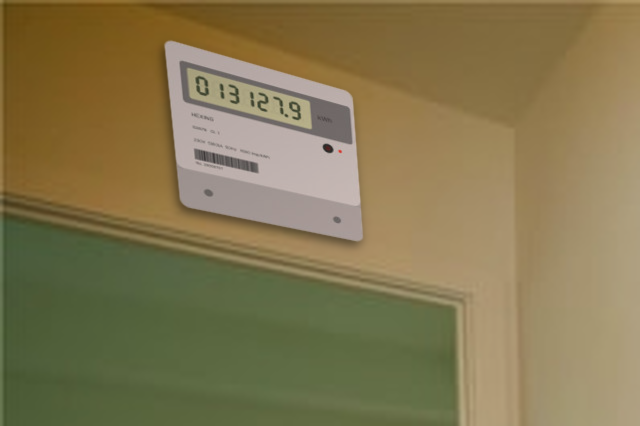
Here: 13127.9 kWh
